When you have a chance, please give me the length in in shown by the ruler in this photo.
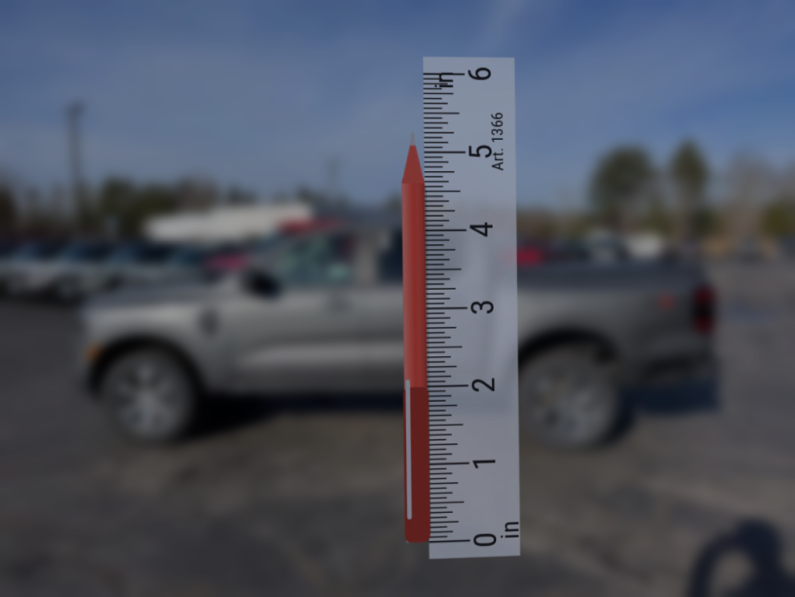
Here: 5.25 in
